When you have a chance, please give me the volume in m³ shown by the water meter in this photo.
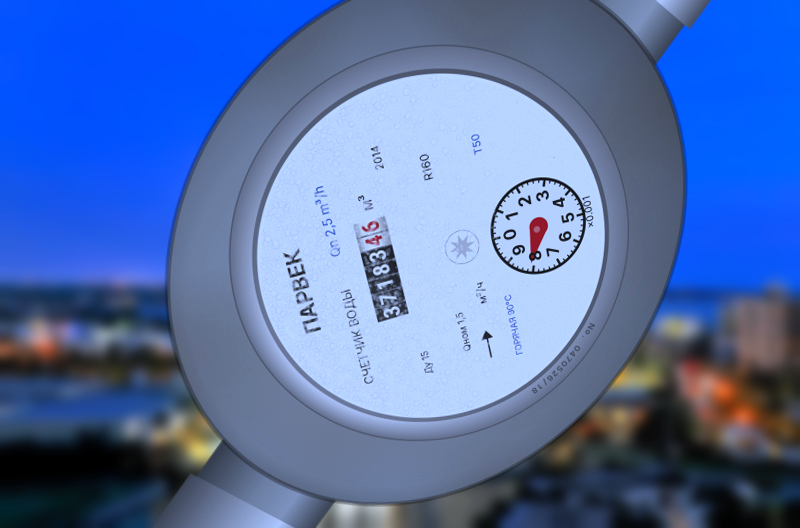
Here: 37183.468 m³
